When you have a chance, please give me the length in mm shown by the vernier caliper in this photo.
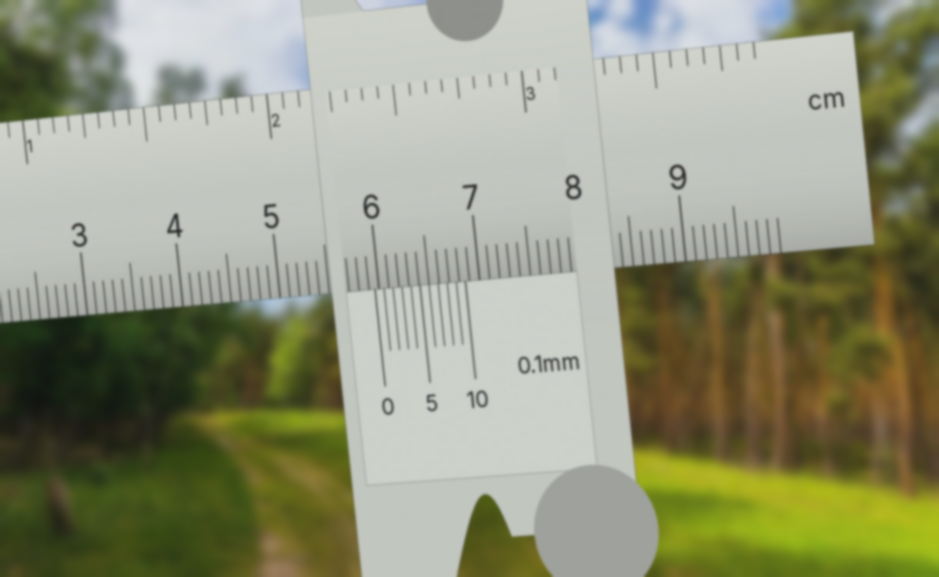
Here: 59.6 mm
